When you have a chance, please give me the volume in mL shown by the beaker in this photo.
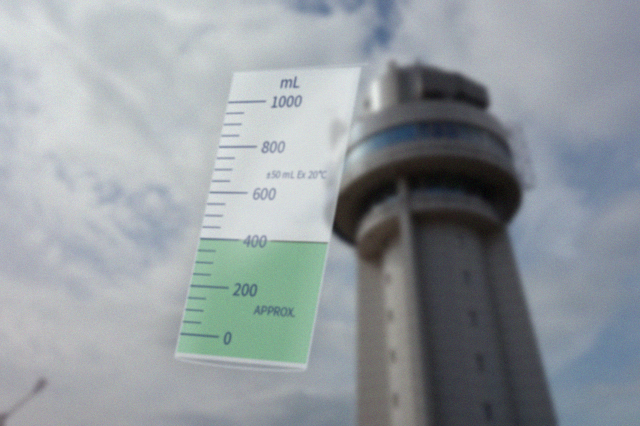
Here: 400 mL
